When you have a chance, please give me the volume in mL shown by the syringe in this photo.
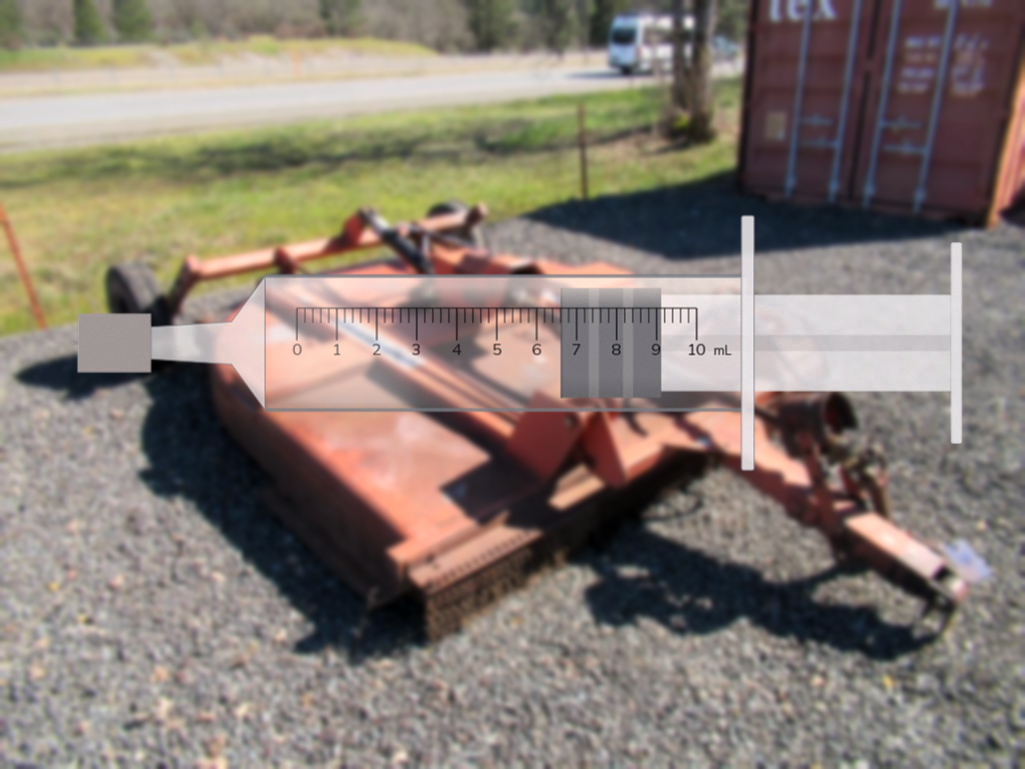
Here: 6.6 mL
